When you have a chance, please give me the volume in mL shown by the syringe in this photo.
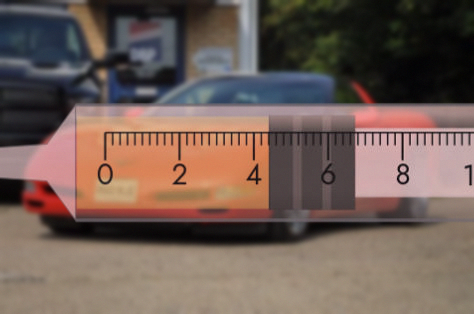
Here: 4.4 mL
